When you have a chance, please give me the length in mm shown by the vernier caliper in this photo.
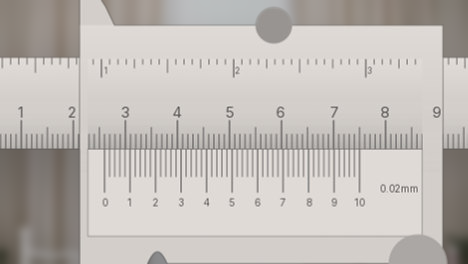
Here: 26.0 mm
